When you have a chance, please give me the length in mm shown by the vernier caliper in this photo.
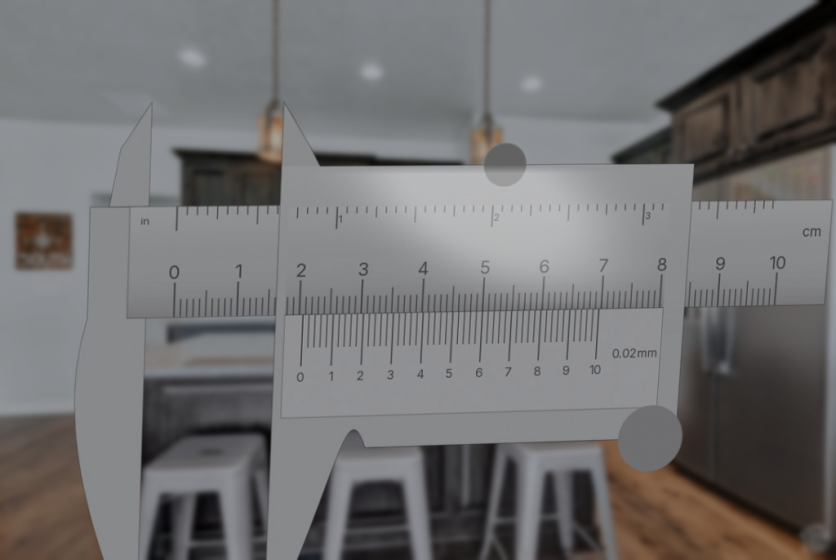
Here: 20.6 mm
